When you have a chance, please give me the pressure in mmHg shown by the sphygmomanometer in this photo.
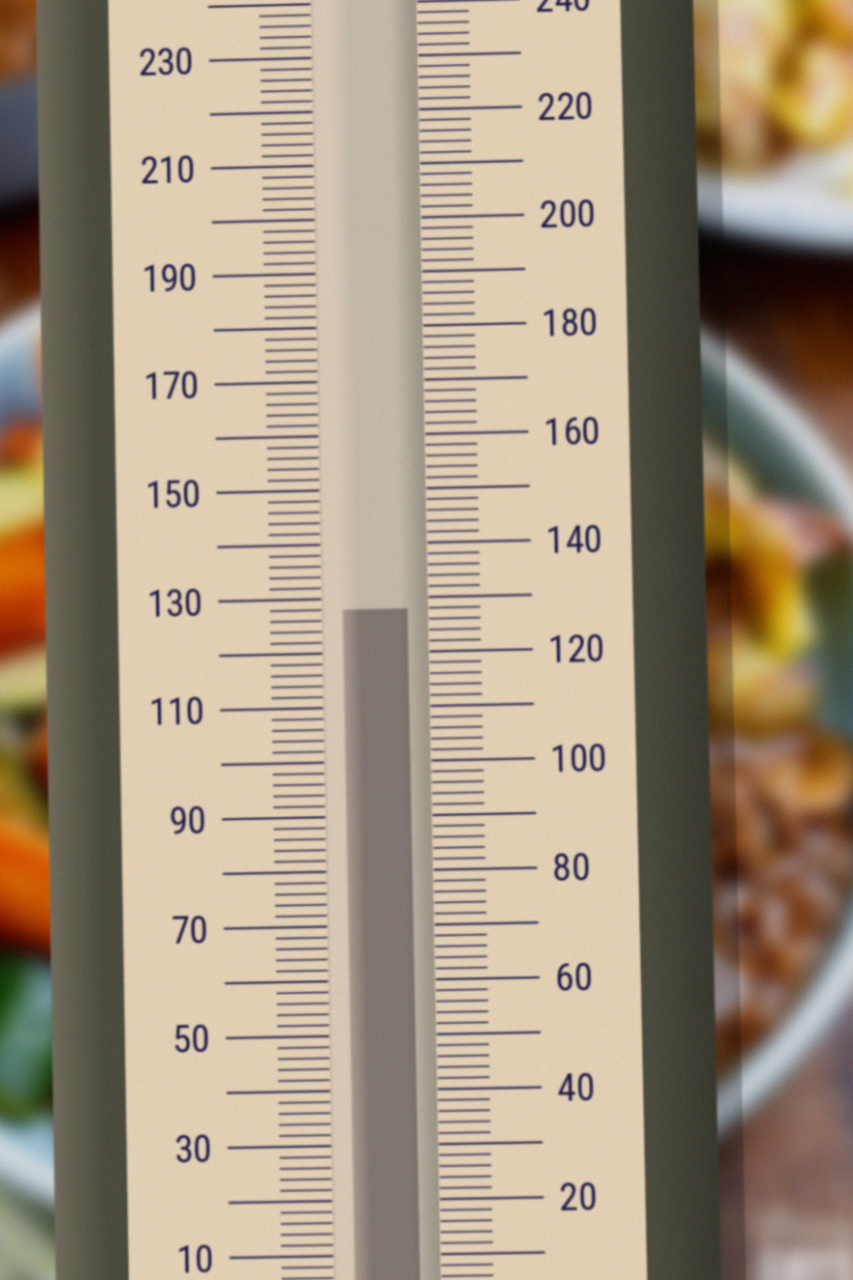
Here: 128 mmHg
